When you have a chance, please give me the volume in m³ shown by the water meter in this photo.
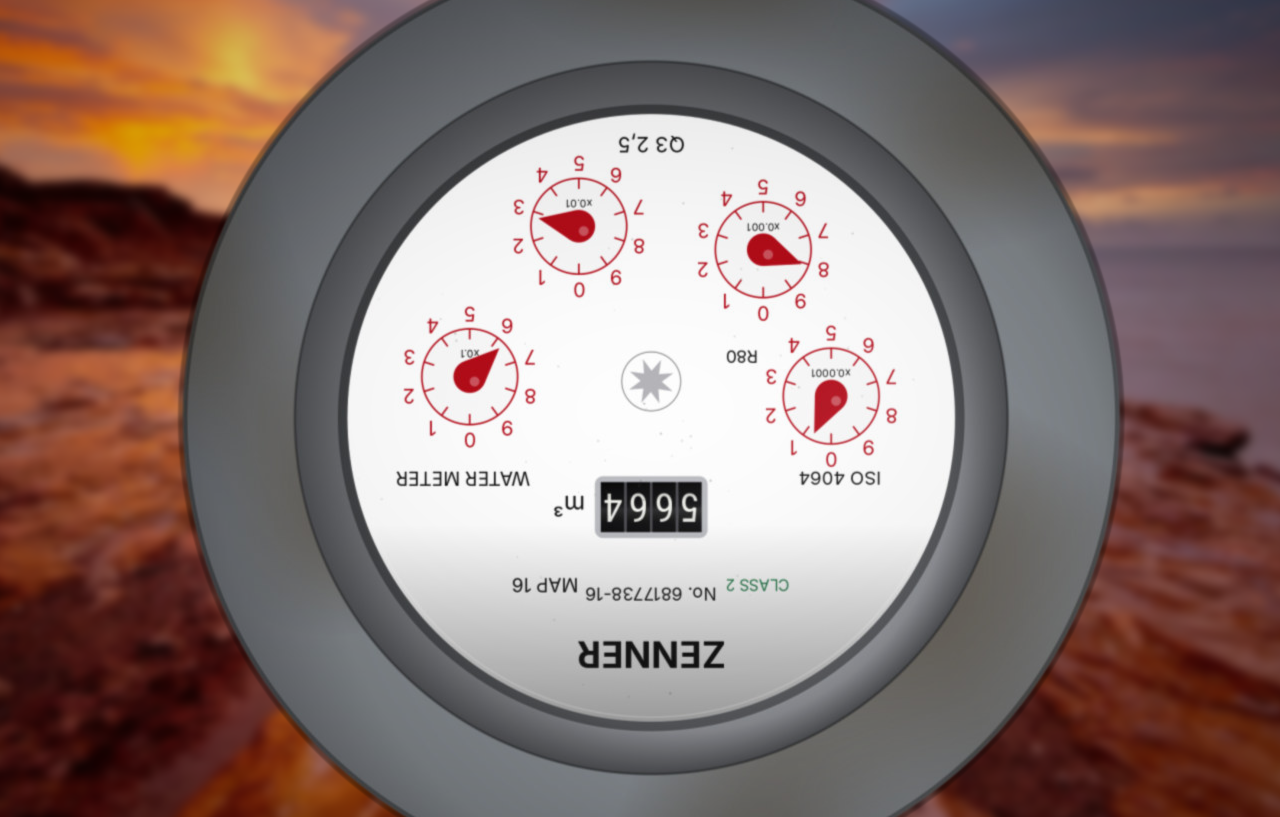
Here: 5664.6280 m³
